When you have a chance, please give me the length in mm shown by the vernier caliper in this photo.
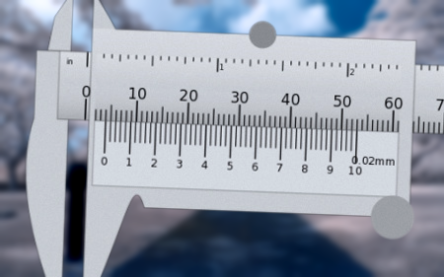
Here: 4.0 mm
